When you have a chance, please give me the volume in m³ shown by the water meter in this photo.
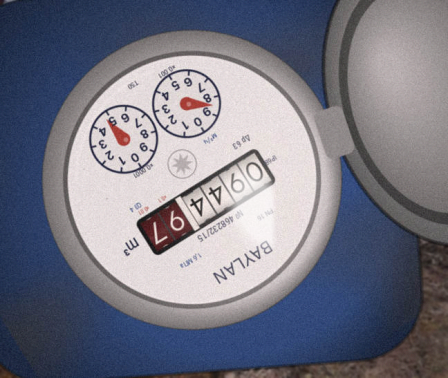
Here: 944.9784 m³
